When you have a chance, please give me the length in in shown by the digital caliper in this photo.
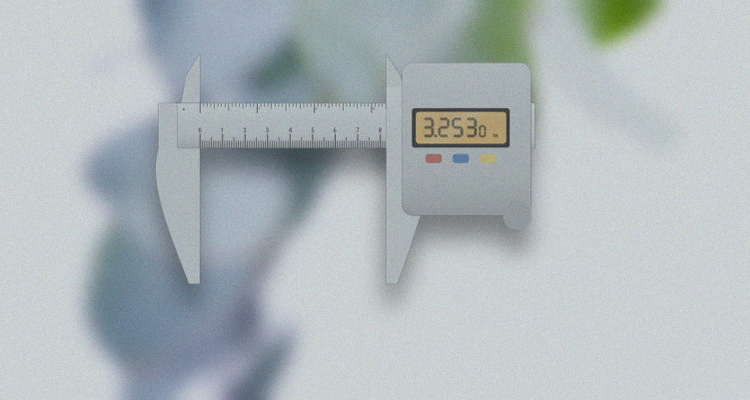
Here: 3.2530 in
